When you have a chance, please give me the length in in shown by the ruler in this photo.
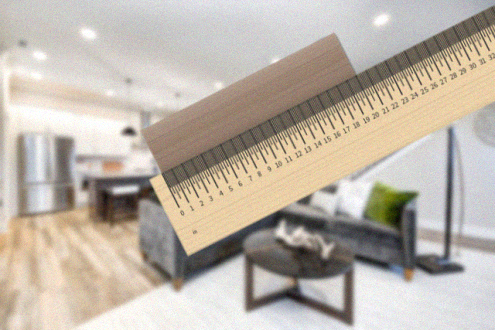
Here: 20 in
